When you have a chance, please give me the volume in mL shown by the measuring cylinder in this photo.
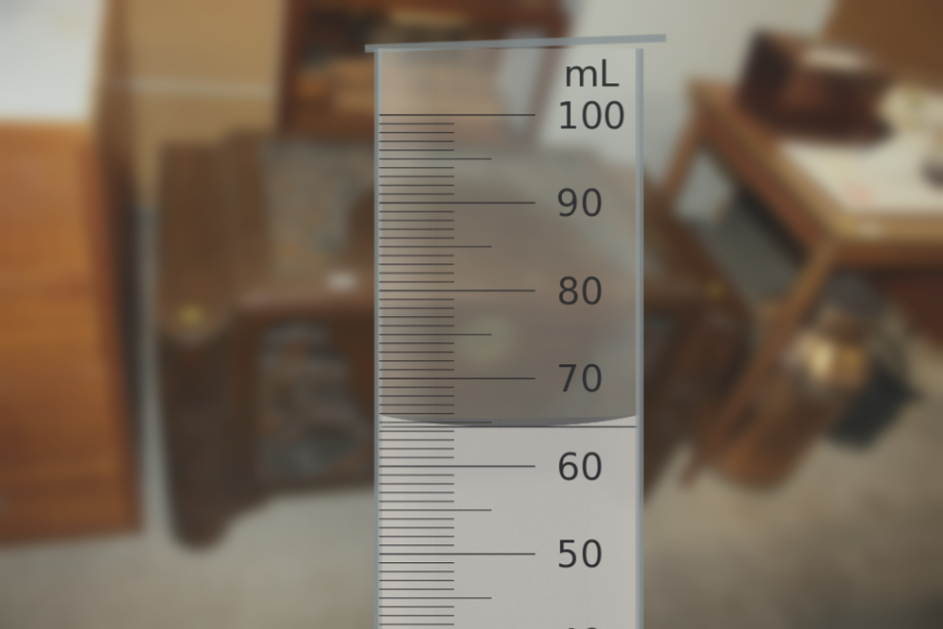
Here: 64.5 mL
